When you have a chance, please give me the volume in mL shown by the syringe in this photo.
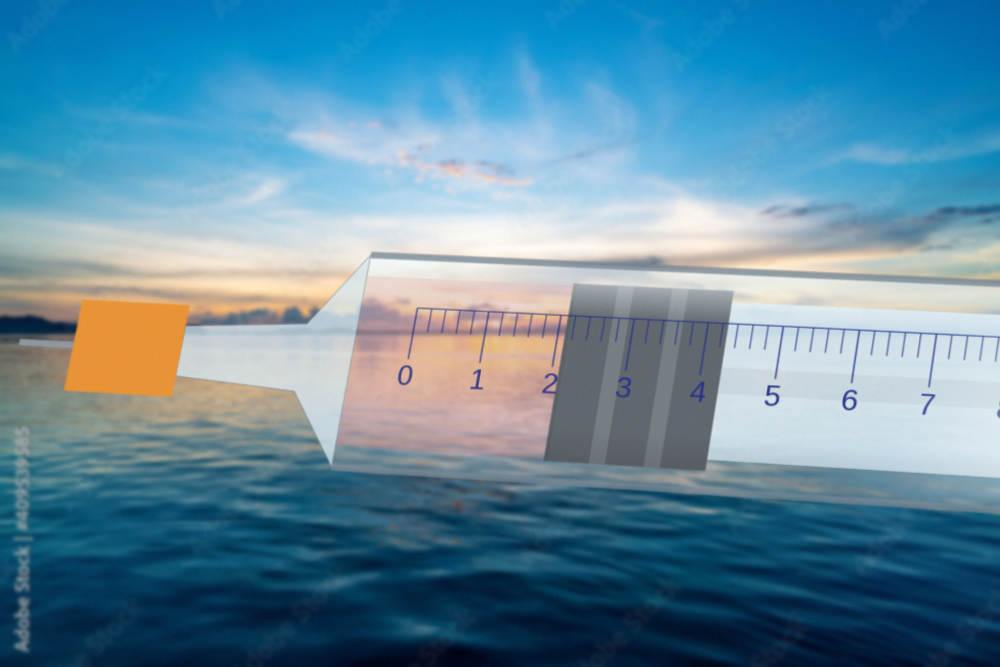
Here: 2.1 mL
